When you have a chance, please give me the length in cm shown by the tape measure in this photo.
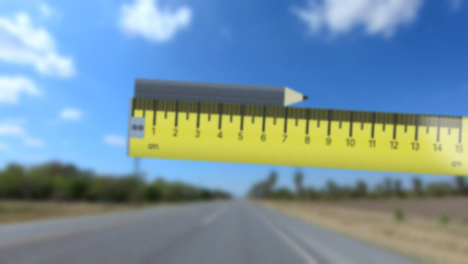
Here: 8 cm
